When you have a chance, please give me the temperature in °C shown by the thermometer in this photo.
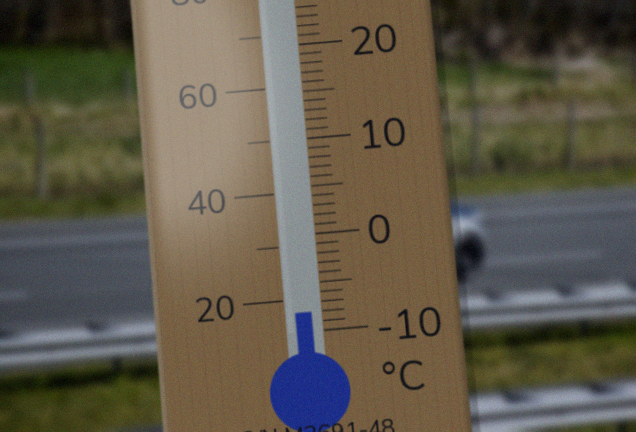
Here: -8 °C
